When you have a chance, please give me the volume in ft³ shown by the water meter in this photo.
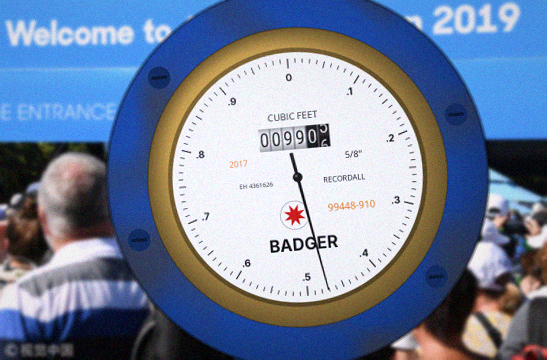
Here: 9905.47 ft³
